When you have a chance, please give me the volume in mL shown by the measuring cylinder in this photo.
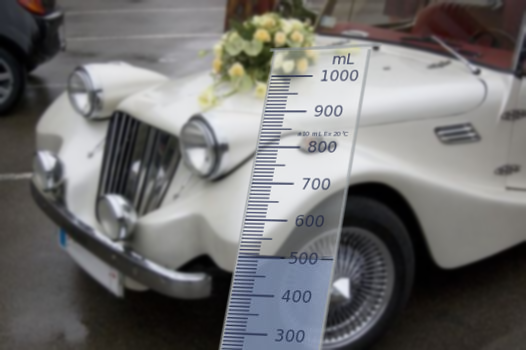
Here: 500 mL
